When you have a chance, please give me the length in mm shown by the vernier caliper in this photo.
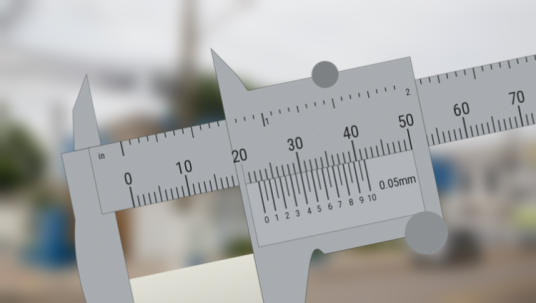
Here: 22.4 mm
